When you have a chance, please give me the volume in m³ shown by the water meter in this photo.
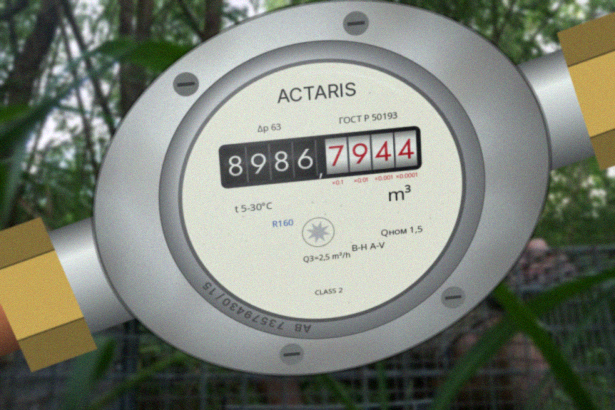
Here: 8986.7944 m³
